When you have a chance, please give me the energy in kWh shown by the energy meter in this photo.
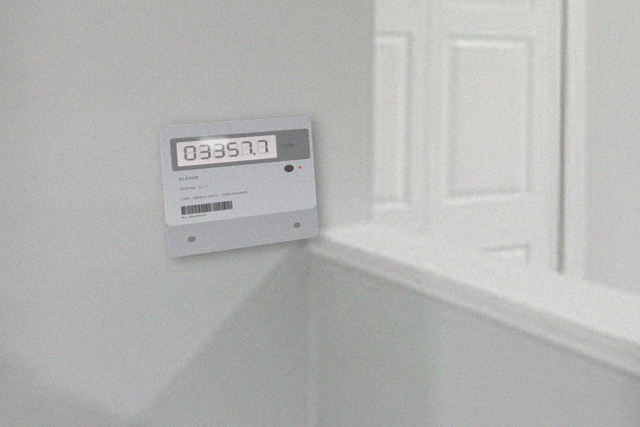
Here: 3357.7 kWh
